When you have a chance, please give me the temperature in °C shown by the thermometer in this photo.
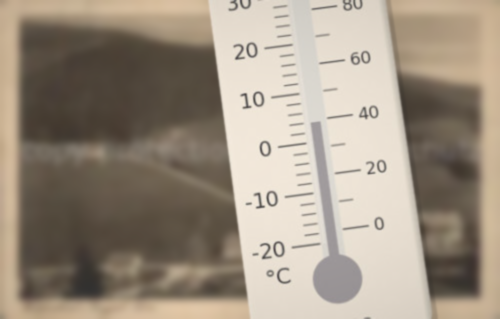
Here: 4 °C
